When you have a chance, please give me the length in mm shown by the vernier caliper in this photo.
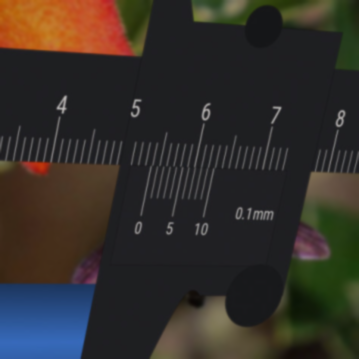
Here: 53.8 mm
